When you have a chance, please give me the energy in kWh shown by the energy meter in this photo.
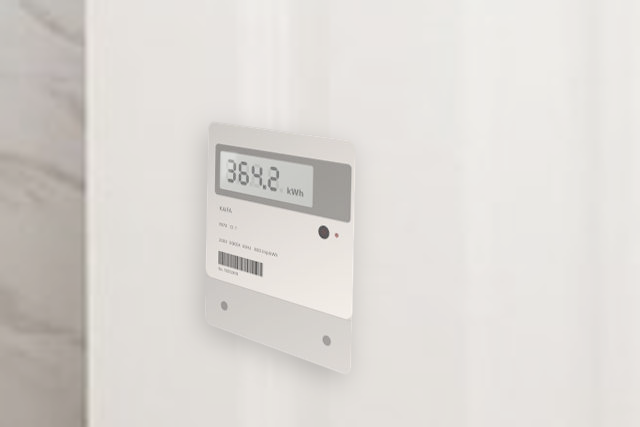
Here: 364.2 kWh
